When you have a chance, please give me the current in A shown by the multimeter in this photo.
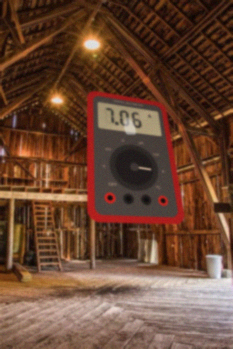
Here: 7.06 A
